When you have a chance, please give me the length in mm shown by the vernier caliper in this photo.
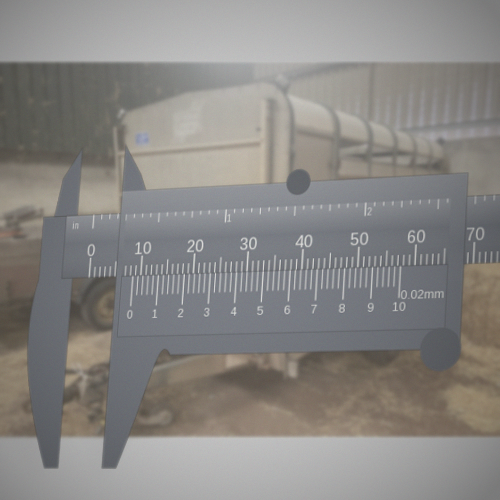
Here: 8.5 mm
